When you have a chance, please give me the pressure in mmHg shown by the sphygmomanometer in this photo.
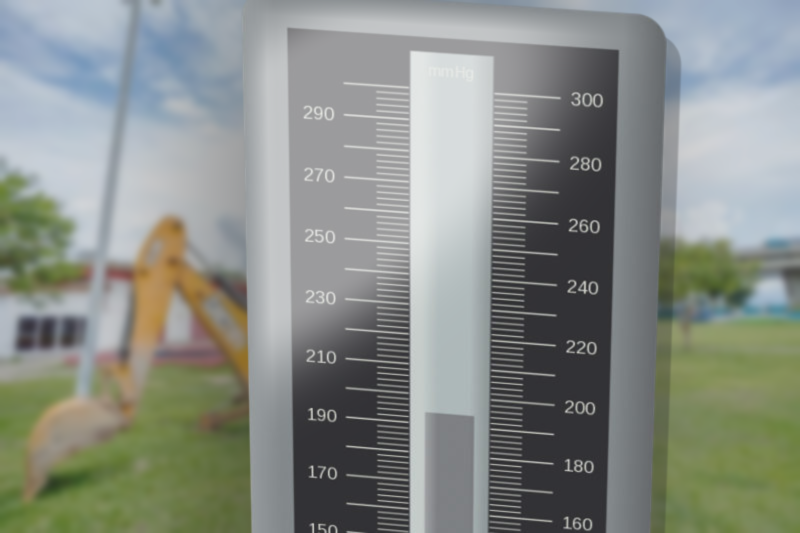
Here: 194 mmHg
